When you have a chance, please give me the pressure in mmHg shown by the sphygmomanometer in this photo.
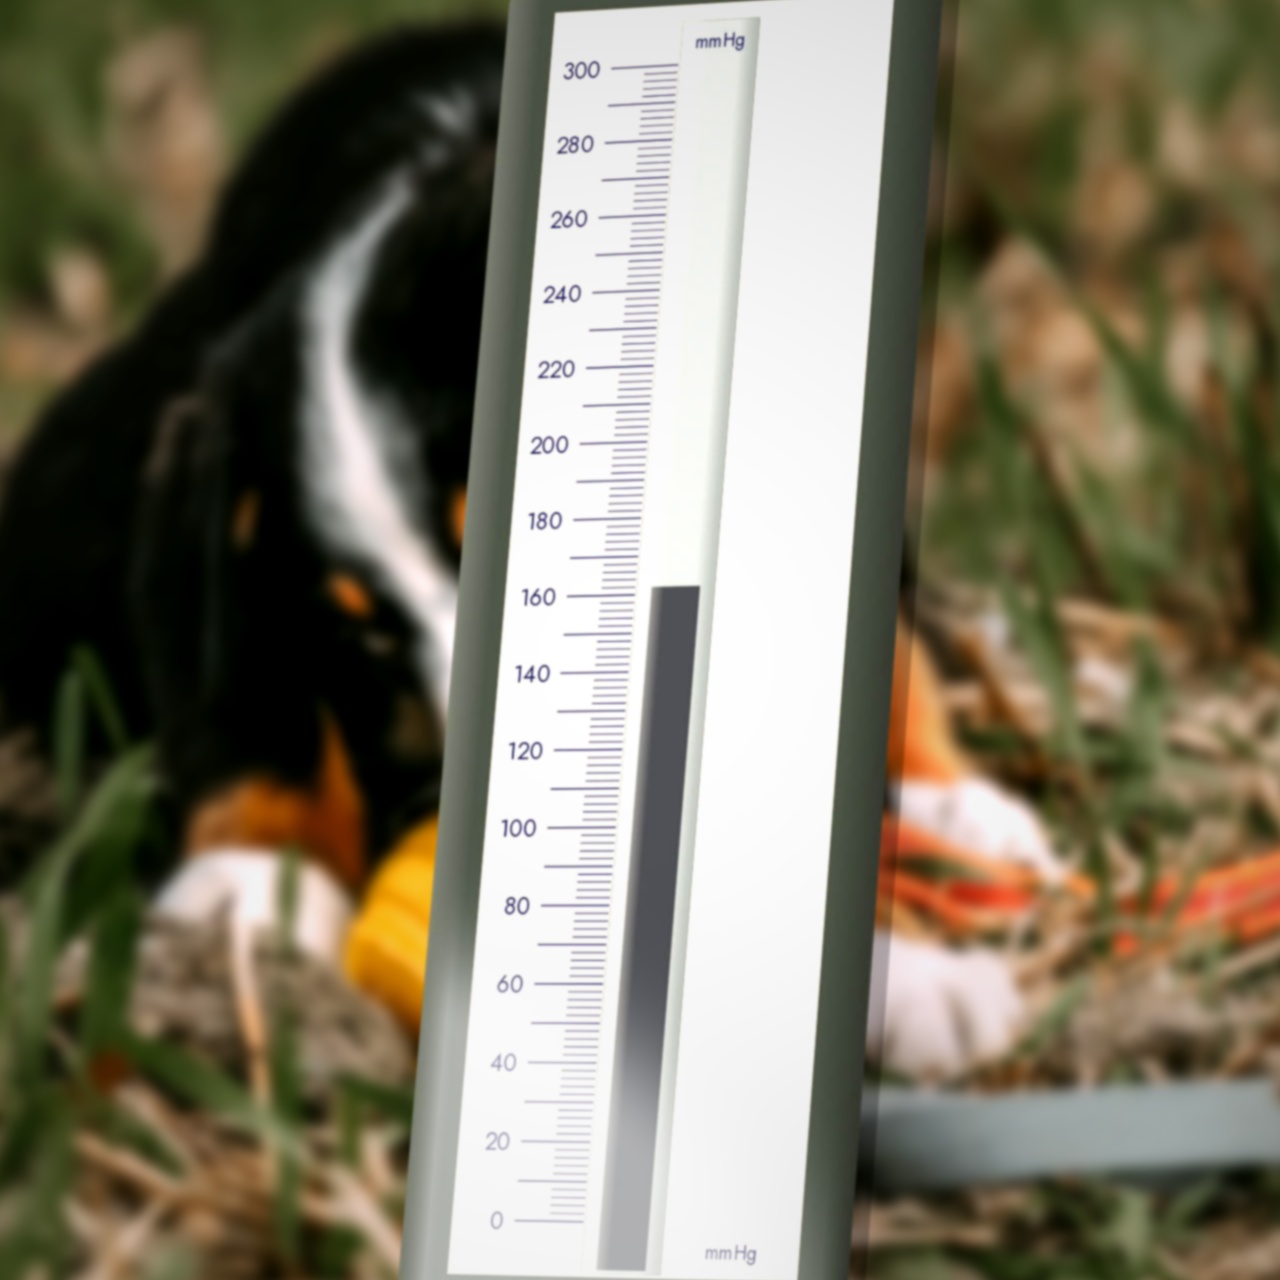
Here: 162 mmHg
